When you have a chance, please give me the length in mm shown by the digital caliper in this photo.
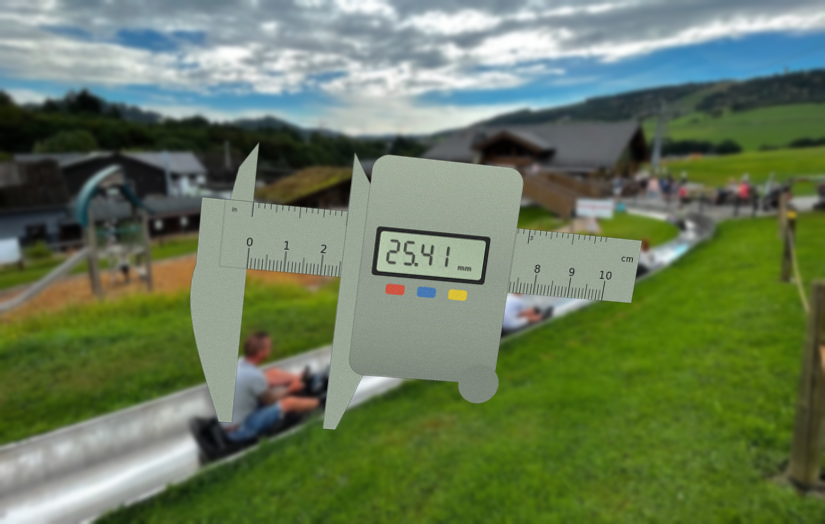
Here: 25.41 mm
